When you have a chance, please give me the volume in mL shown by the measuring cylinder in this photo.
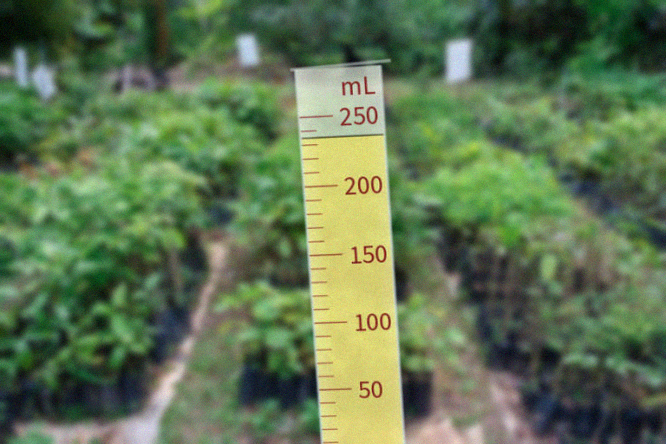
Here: 235 mL
